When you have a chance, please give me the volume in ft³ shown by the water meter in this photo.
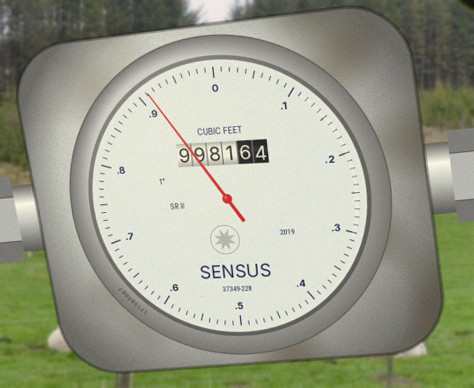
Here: 998163.91 ft³
